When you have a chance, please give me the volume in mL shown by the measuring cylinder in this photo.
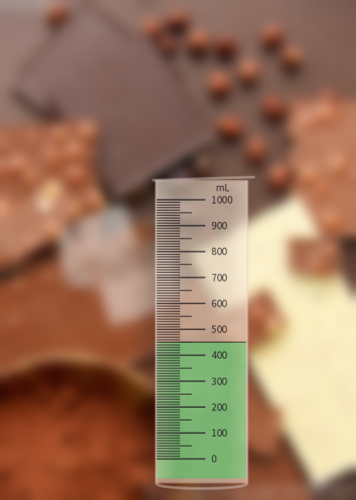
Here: 450 mL
